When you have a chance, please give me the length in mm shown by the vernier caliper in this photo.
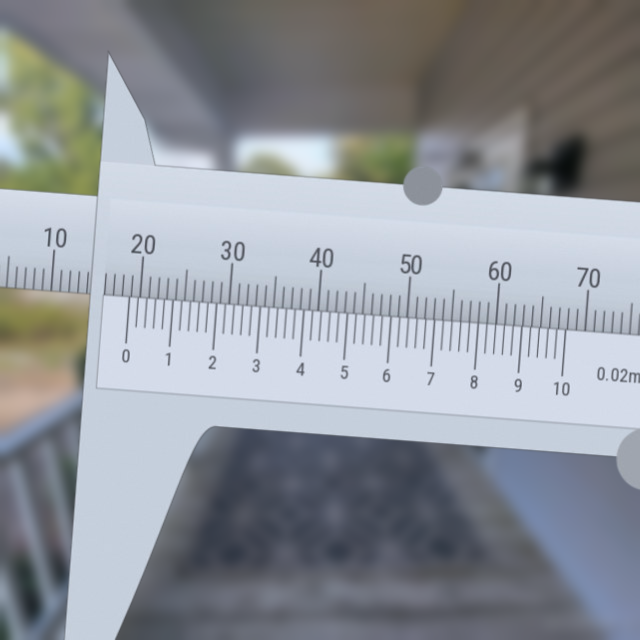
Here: 18.8 mm
